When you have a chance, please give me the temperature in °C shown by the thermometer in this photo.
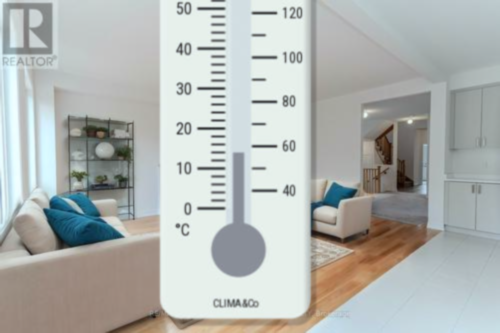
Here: 14 °C
